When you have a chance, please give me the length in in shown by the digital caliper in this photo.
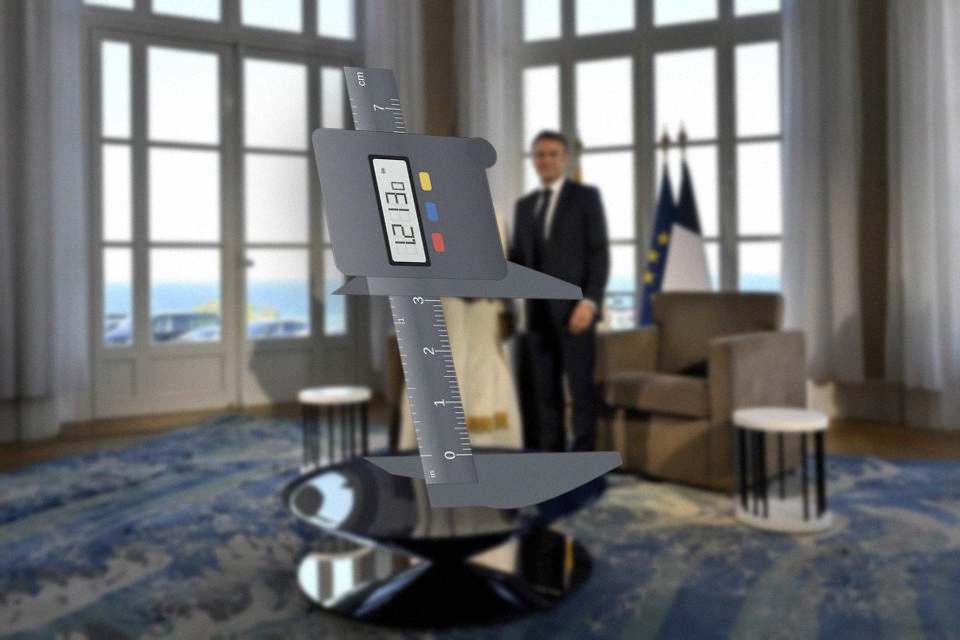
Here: 1.2130 in
